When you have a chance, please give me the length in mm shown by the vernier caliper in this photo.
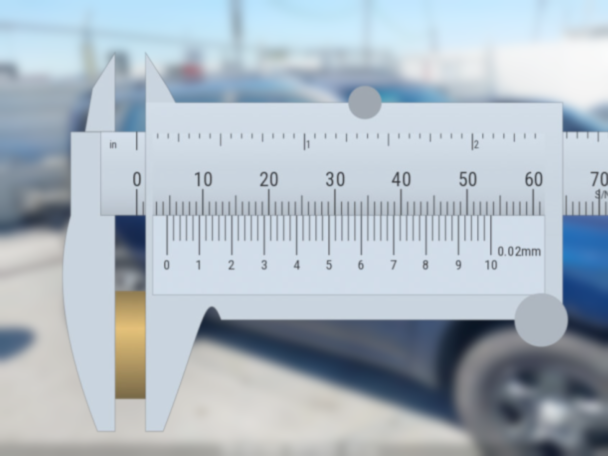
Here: 4.6 mm
